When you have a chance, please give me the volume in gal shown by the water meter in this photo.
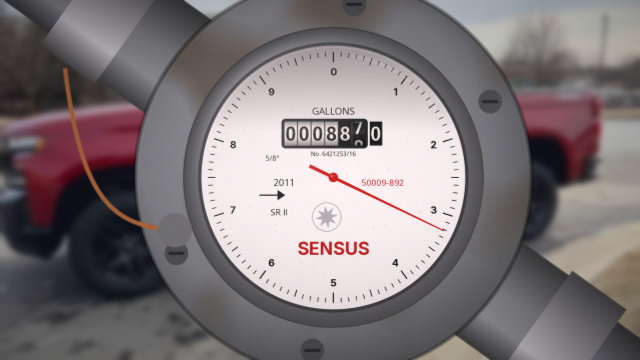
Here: 8873.2 gal
